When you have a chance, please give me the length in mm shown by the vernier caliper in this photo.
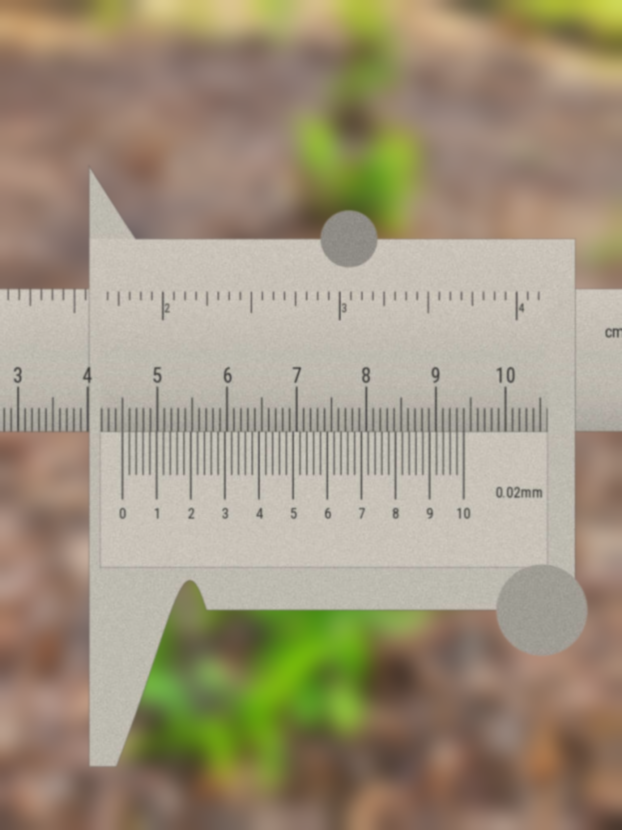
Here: 45.0 mm
